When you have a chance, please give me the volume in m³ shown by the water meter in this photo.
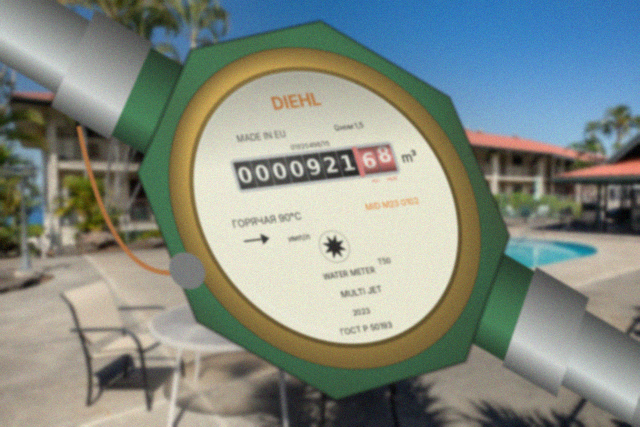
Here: 921.68 m³
